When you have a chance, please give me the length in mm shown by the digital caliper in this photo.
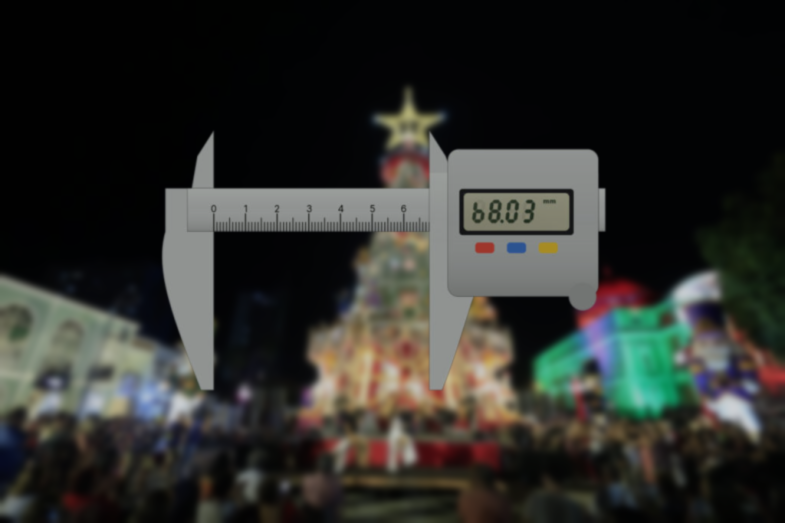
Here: 68.03 mm
